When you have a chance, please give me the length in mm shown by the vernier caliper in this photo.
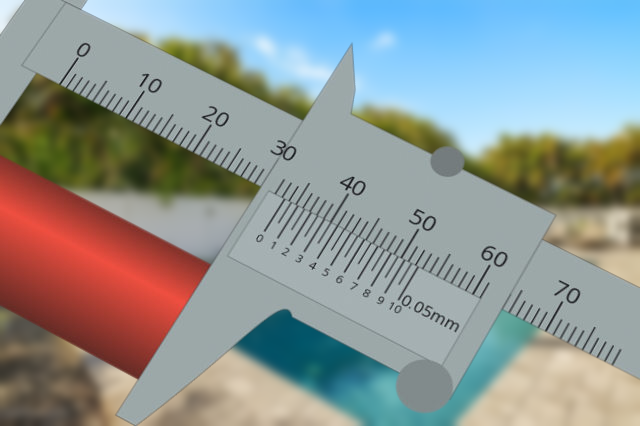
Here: 33.4 mm
